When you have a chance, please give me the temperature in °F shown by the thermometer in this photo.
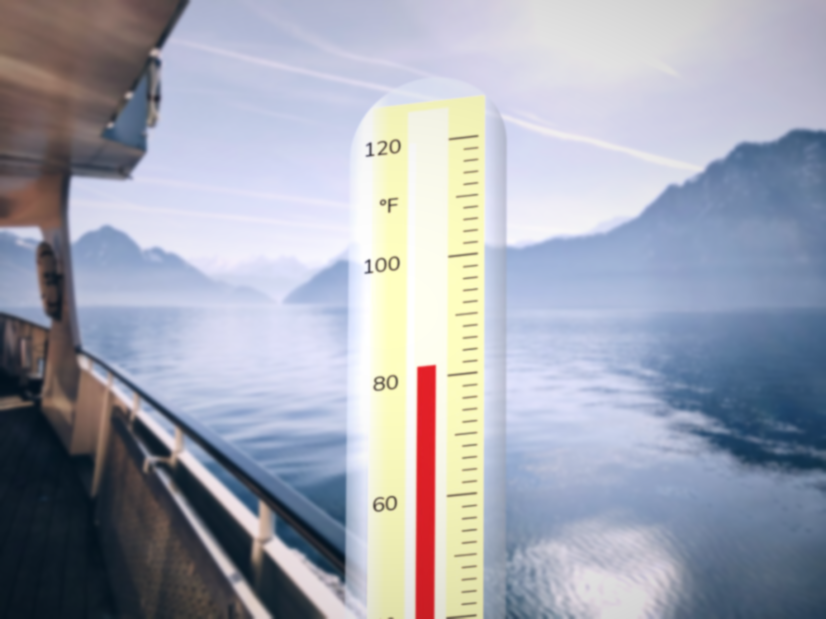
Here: 82 °F
